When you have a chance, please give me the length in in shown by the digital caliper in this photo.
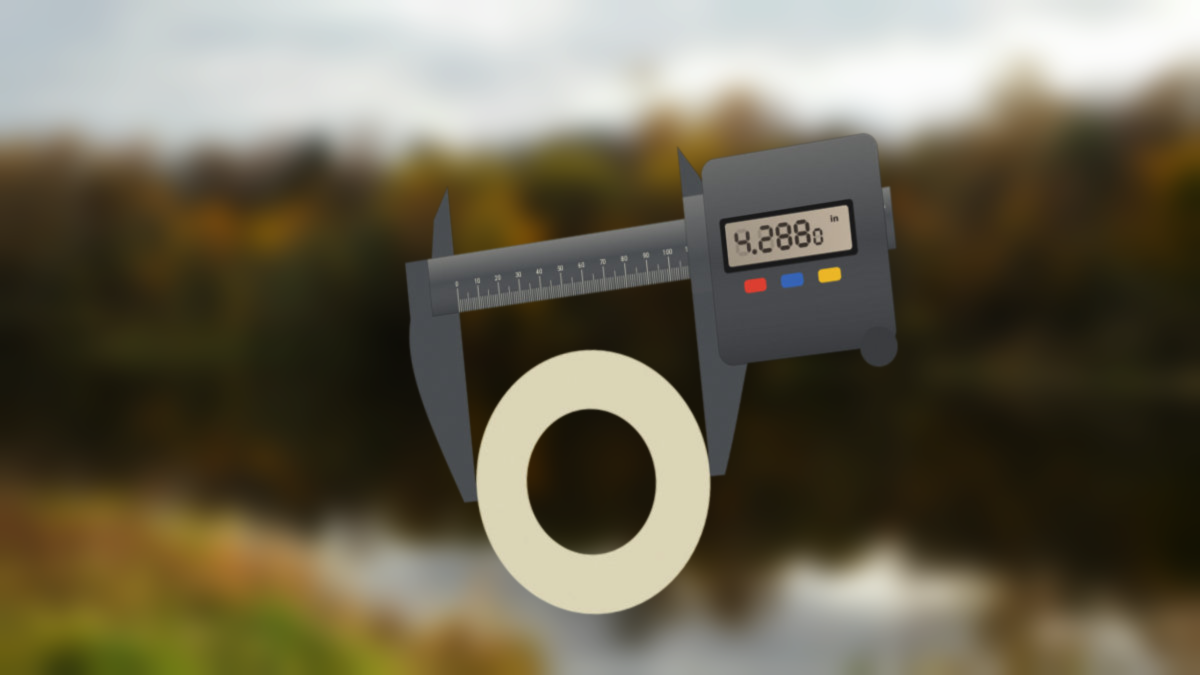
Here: 4.2880 in
